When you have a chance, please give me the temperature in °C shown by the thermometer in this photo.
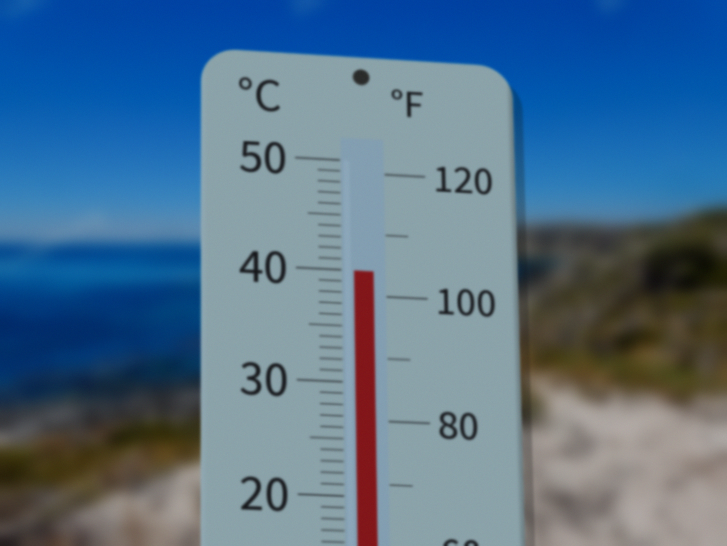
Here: 40 °C
